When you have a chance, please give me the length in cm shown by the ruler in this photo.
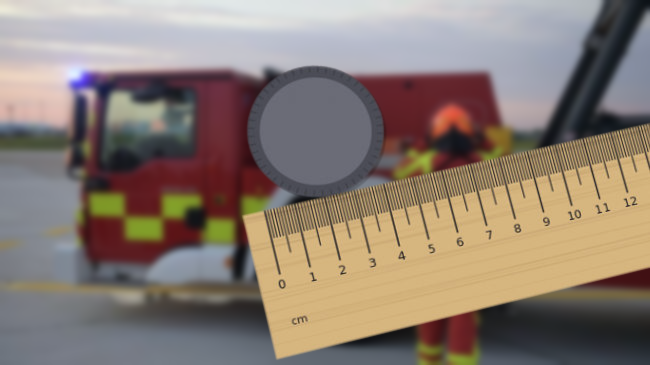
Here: 4.5 cm
